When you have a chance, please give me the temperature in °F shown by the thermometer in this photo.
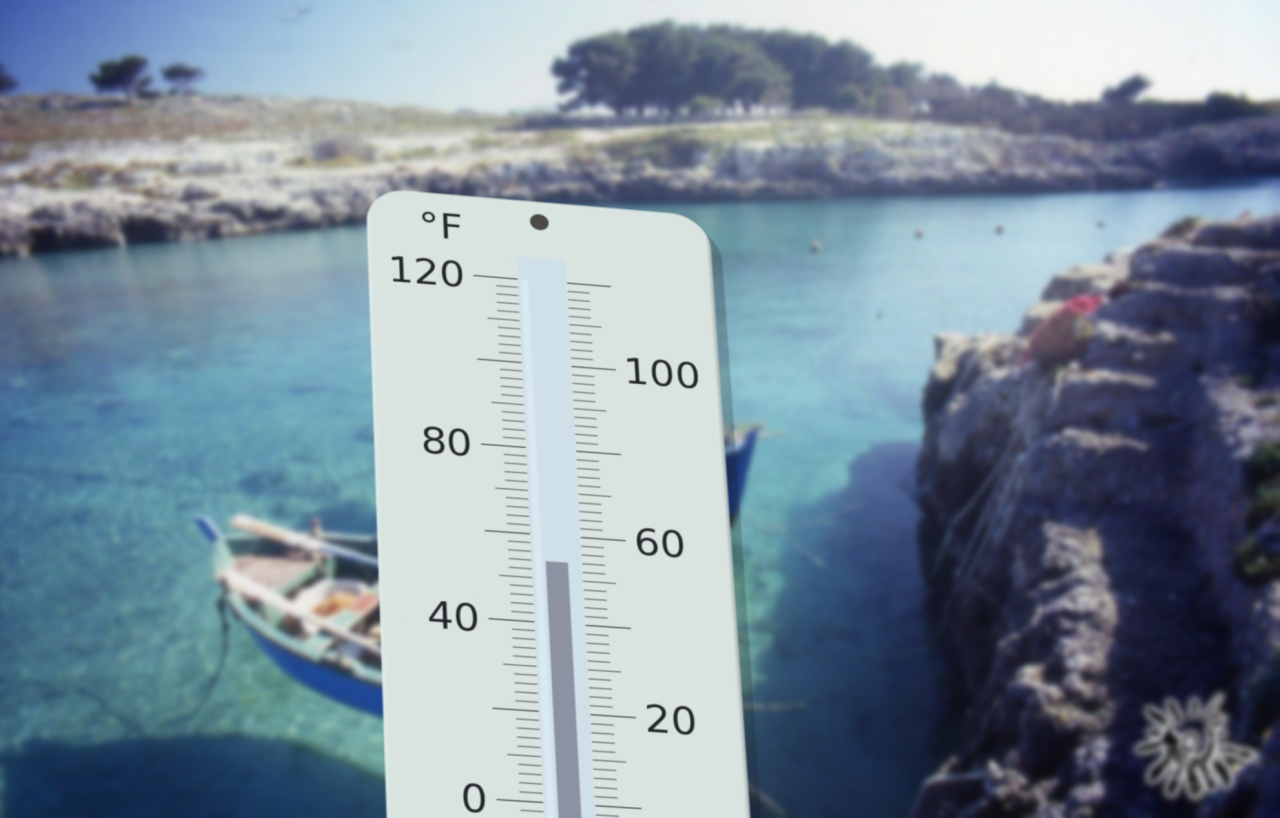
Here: 54 °F
